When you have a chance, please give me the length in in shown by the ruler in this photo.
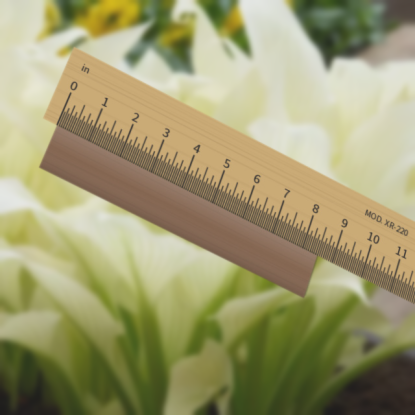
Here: 8.5 in
